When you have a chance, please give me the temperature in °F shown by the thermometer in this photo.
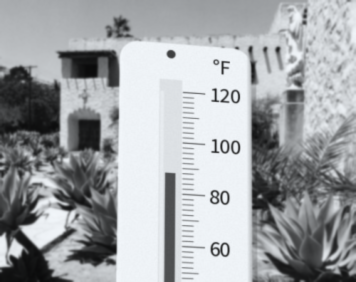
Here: 88 °F
